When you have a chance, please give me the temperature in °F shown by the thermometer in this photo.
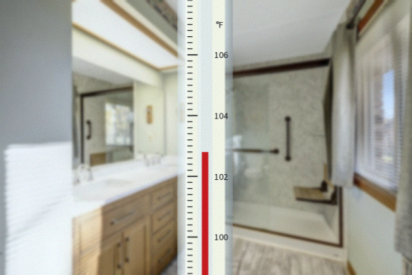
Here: 102.8 °F
